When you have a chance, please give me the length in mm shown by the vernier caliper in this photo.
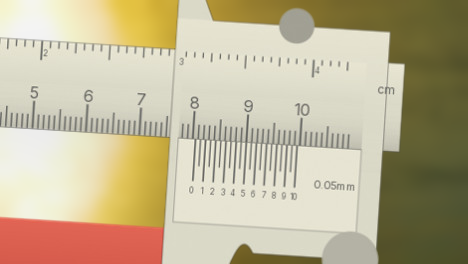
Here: 80.5 mm
